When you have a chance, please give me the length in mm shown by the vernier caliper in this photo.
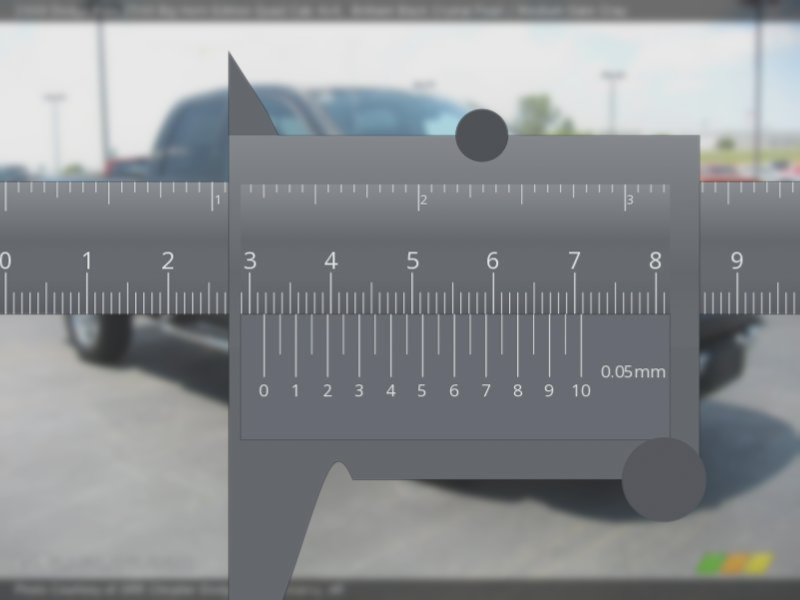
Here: 31.8 mm
